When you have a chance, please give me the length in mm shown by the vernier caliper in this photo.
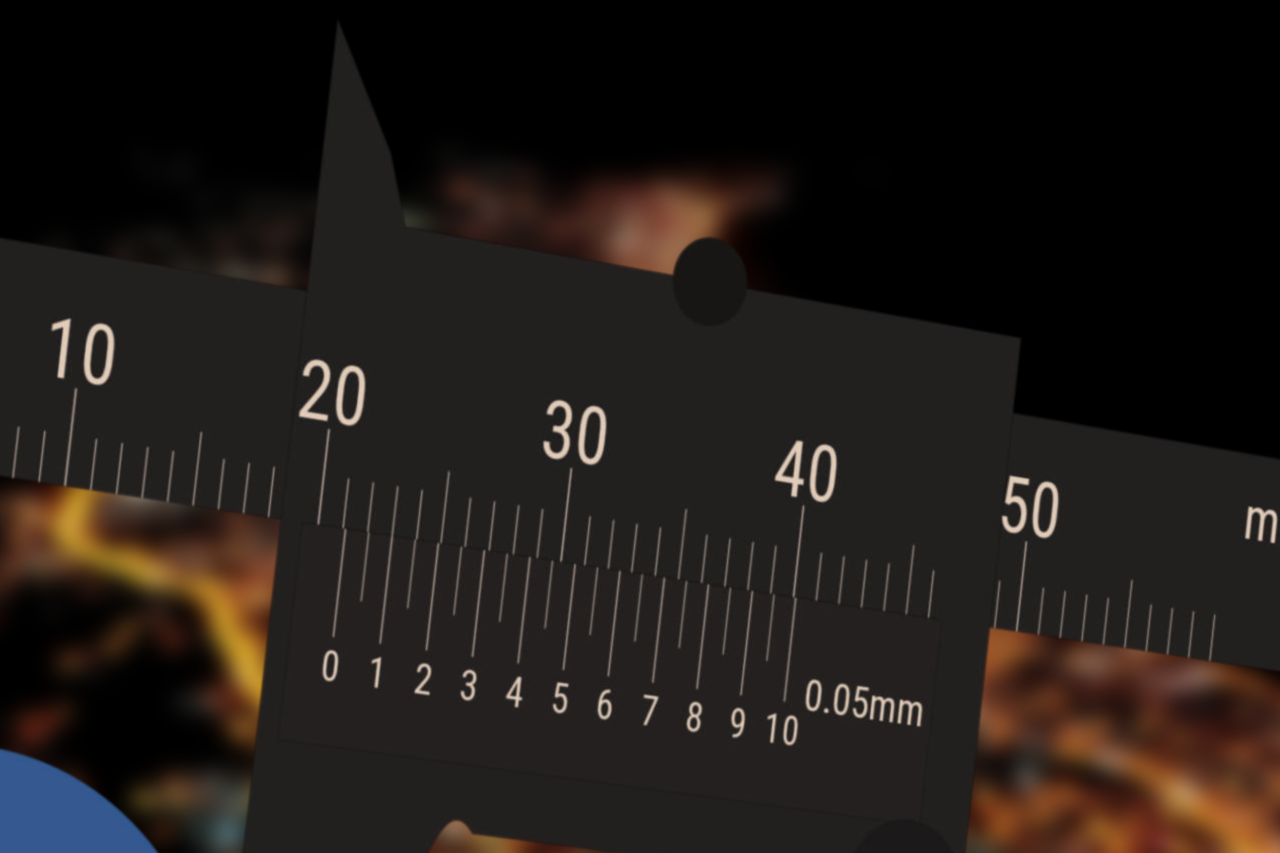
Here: 21.1 mm
